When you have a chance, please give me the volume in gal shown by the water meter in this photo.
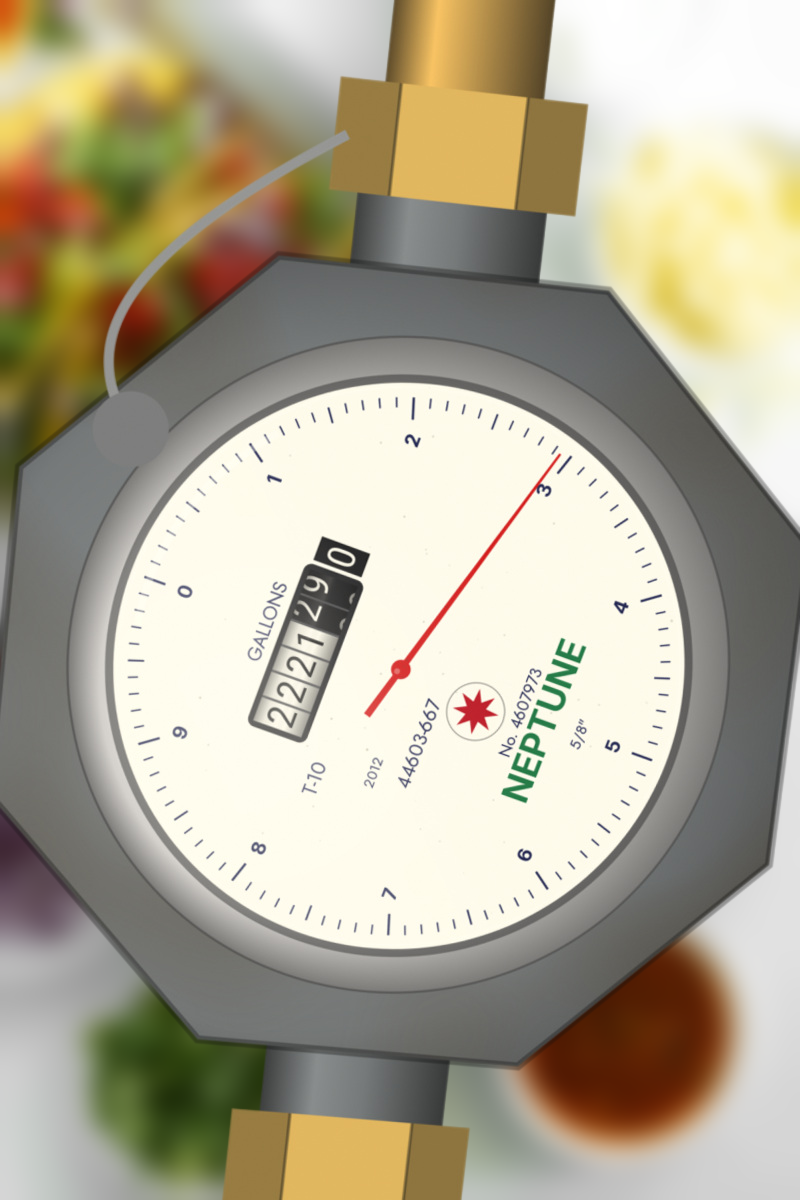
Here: 2221292.9 gal
